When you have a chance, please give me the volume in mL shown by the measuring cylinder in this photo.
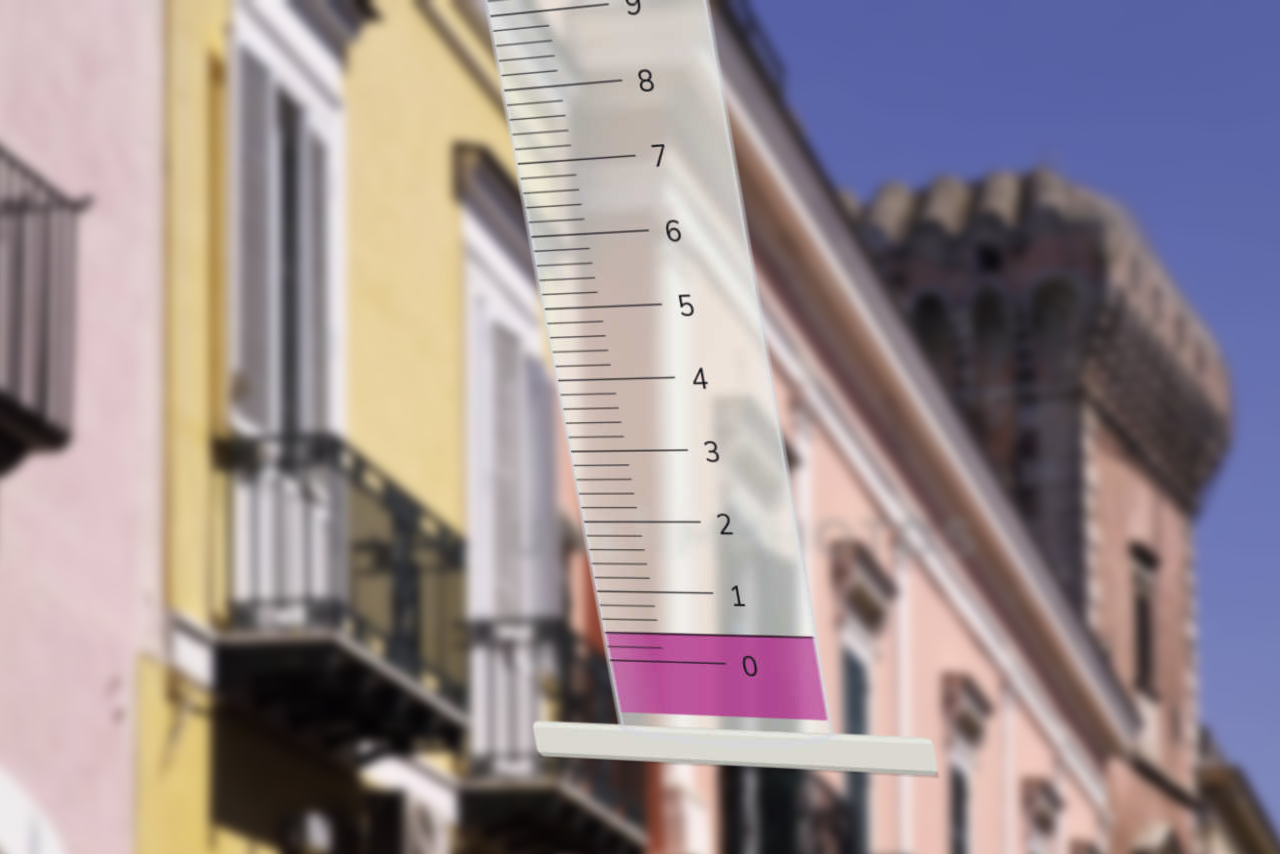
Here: 0.4 mL
